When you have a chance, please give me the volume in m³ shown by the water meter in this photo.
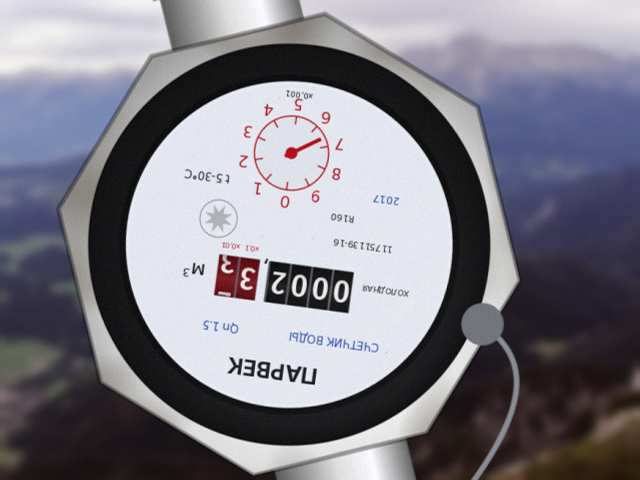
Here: 2.326 m³
